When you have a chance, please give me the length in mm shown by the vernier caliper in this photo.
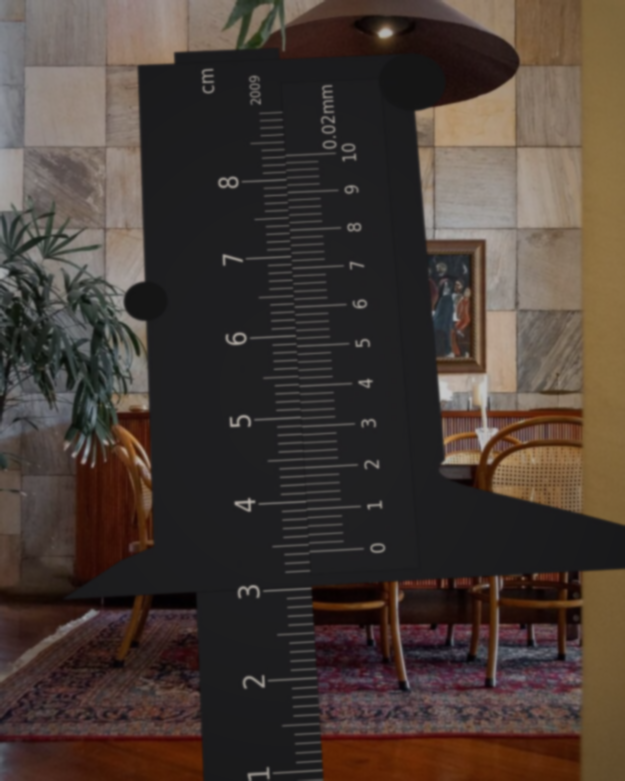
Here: 34.2 mm
